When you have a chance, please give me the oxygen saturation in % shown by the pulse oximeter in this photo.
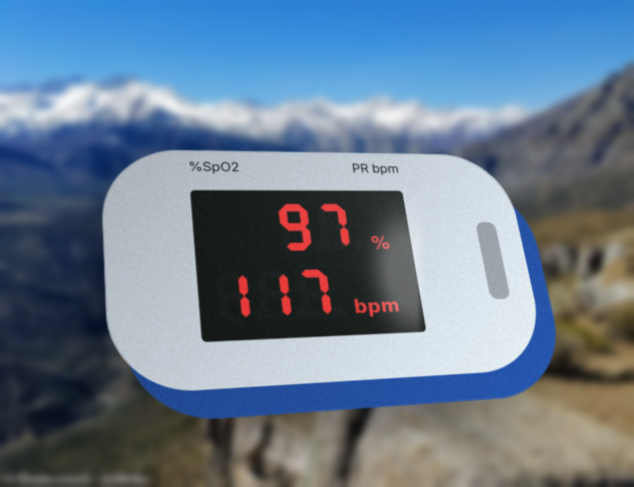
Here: 97 %
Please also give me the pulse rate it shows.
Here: 117 bpm
